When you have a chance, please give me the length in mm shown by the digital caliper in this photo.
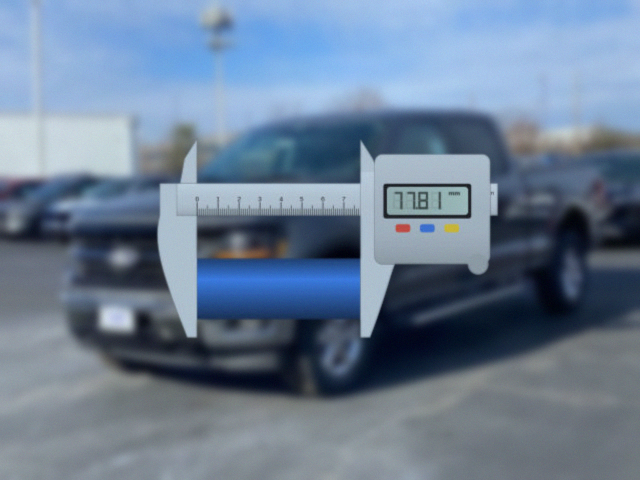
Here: 77.81 mm
